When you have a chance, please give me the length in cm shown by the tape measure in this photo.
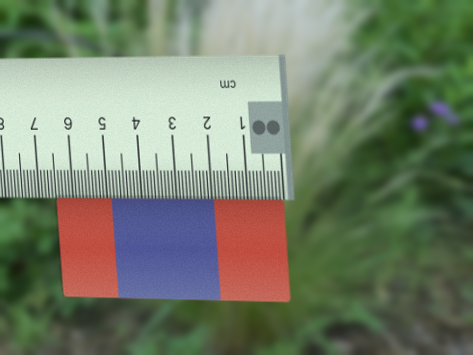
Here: 6.5 cm
